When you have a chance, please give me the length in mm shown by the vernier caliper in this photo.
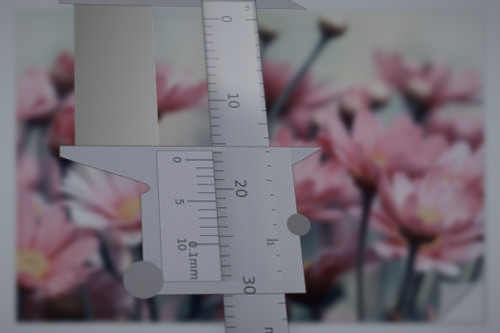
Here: 16.8 mm
